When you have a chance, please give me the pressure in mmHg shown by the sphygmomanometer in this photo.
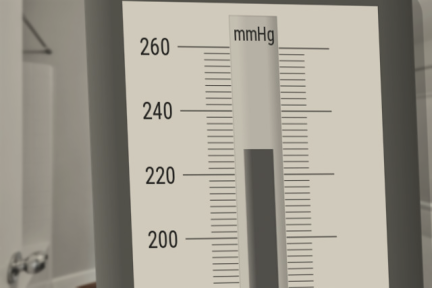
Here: 228 mmHg
